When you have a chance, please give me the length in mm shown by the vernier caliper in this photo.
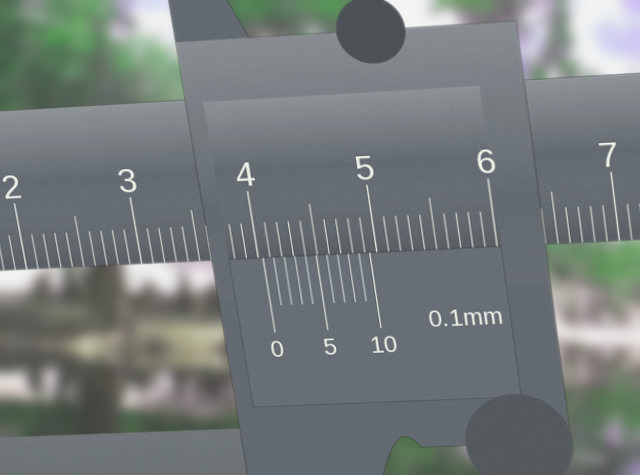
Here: 40.4 mm
